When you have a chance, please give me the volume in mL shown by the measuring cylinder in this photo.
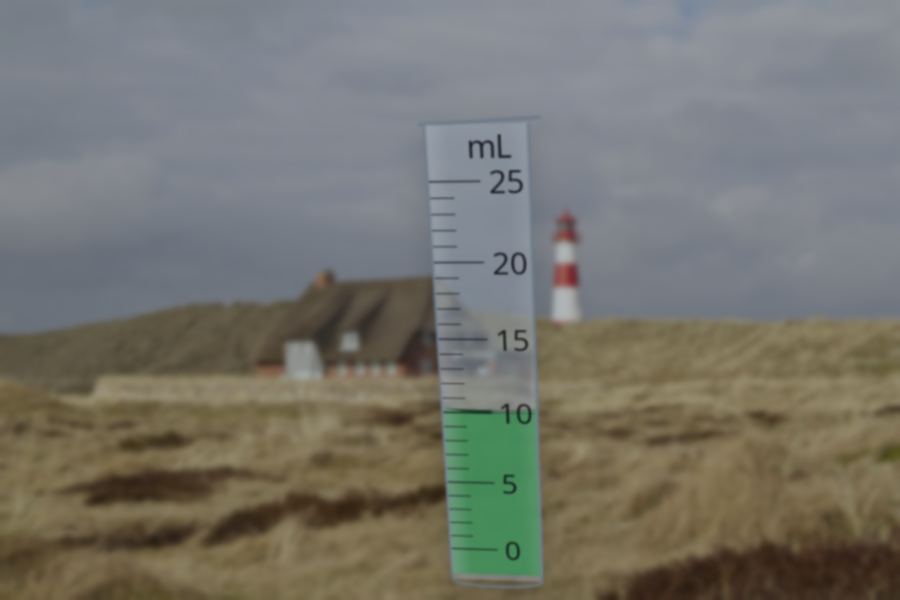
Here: 10 mL
